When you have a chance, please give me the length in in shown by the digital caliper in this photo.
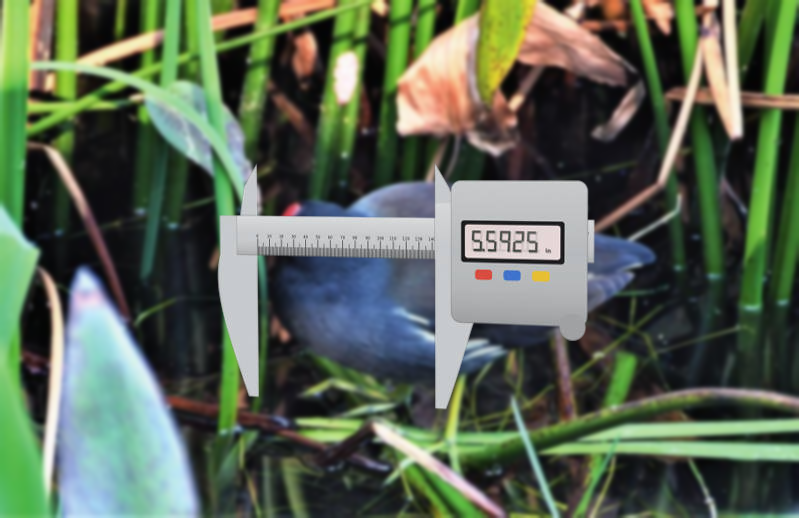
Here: 5.5925 in
